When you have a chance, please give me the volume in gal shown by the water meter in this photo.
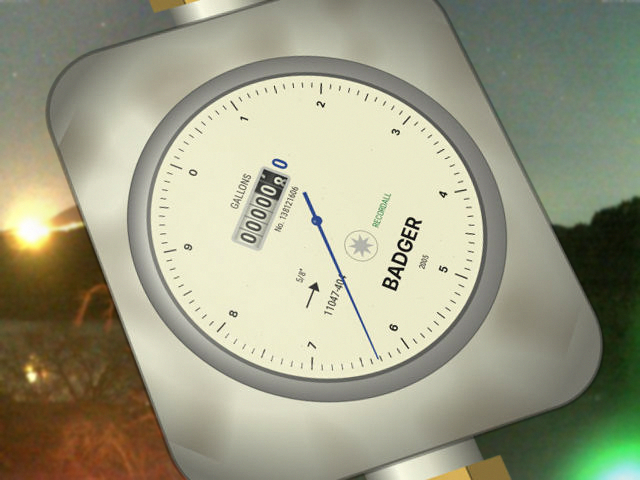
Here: 76.3 gal
